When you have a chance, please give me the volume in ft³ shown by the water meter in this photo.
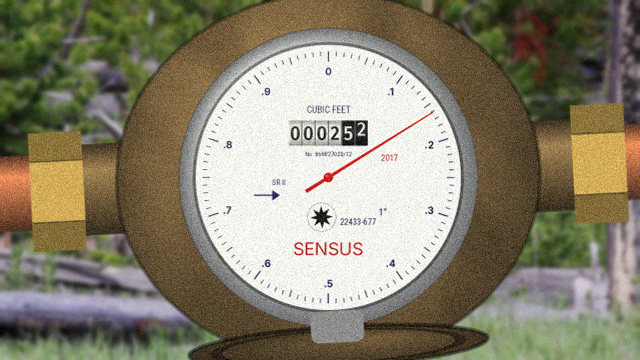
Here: 252.16 ft³
